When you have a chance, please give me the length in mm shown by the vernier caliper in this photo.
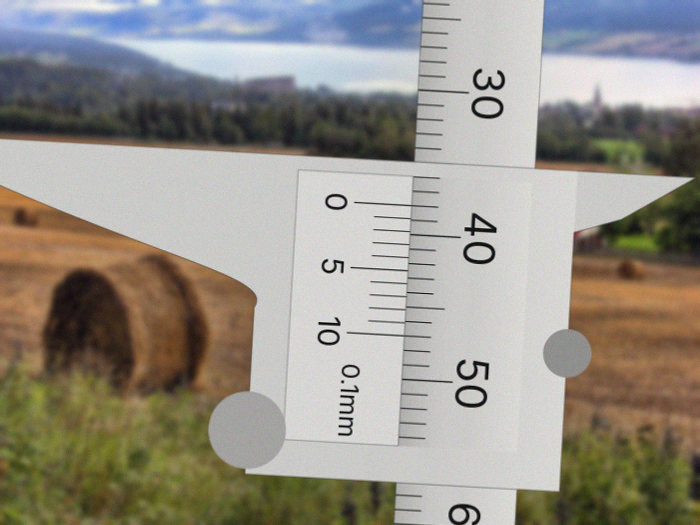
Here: 38.0 mm
